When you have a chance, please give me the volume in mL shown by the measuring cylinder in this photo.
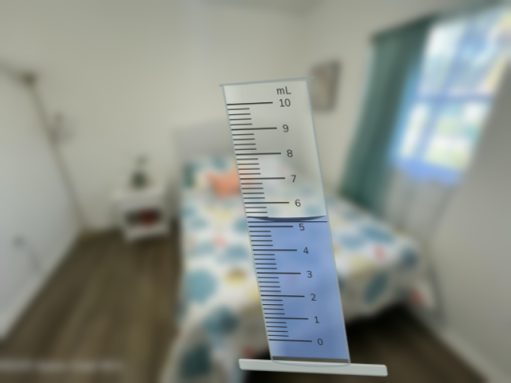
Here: 5.2 mL
